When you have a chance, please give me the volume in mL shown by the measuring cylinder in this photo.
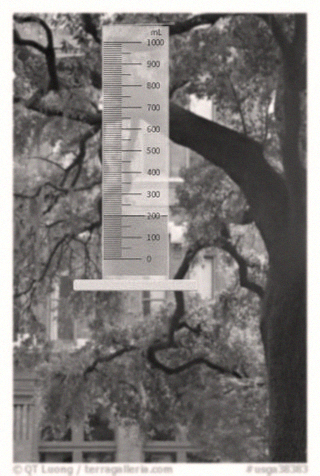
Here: 200 mL
